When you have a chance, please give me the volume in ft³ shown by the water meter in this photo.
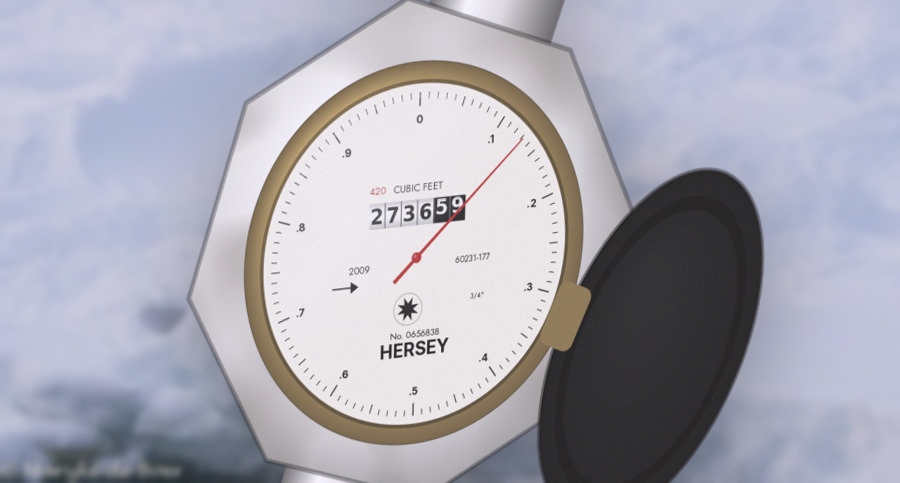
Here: 273659.13 ft³
